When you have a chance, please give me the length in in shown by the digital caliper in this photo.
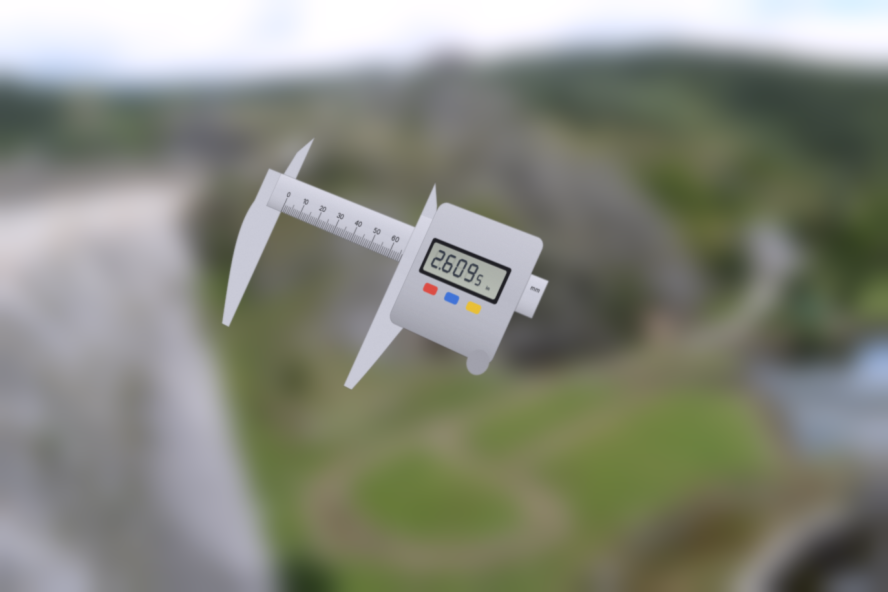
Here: 2.6095 in
